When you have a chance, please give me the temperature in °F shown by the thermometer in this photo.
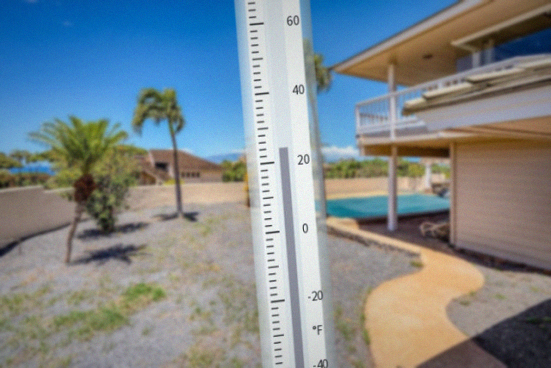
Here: 24 °F
